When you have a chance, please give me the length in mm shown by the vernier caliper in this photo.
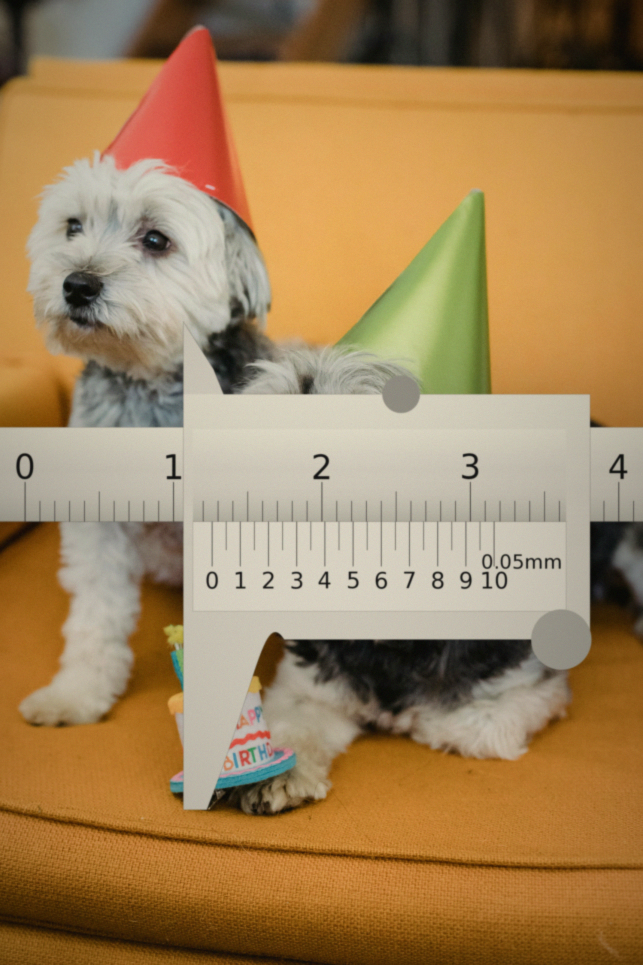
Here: 12.6 mm
